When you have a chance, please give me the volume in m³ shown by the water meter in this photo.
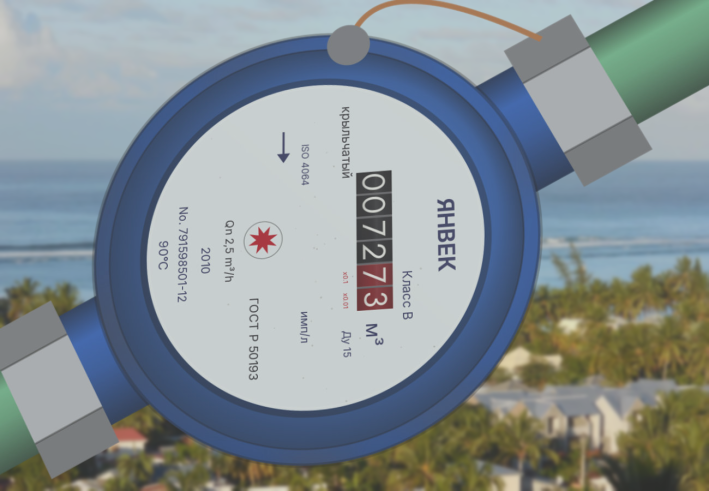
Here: 72.73 m³
